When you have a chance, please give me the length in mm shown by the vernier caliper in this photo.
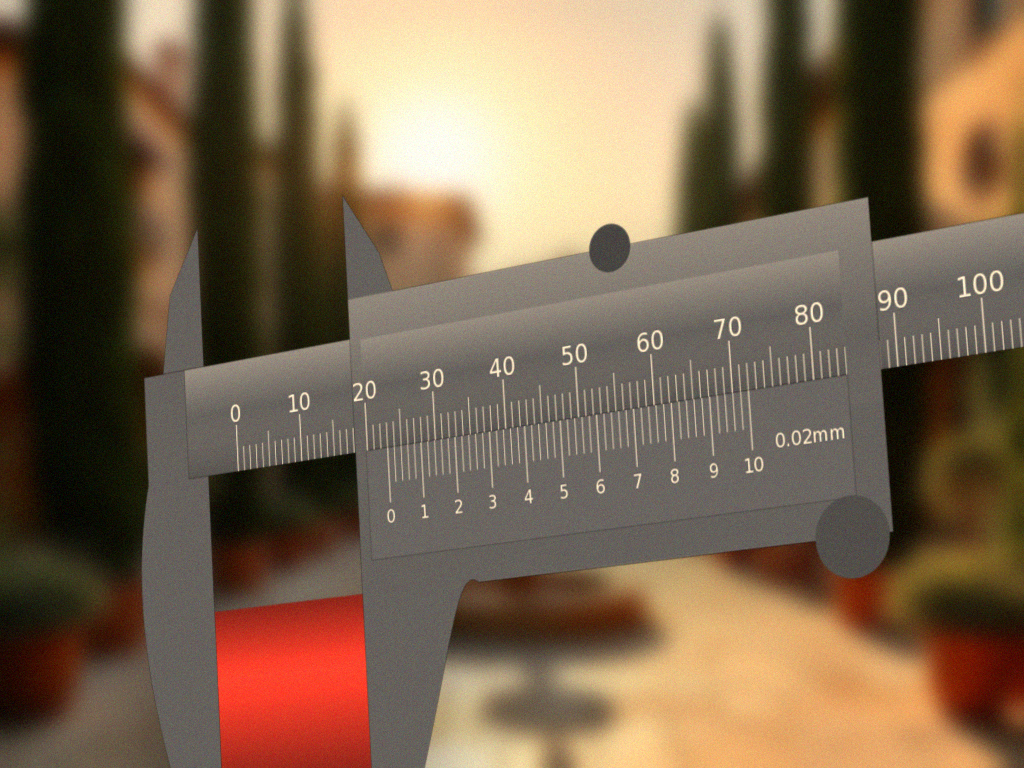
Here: 23.0 mm
